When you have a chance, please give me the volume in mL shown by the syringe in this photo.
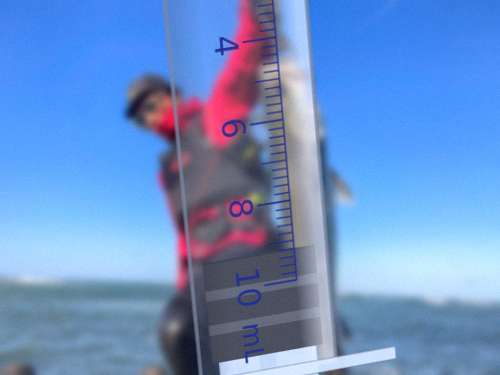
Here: 9.2 mL
